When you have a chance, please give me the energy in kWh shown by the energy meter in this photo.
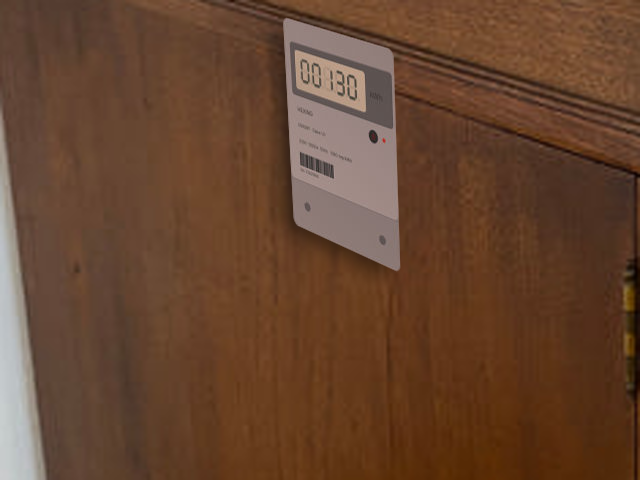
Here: 130 kWh
